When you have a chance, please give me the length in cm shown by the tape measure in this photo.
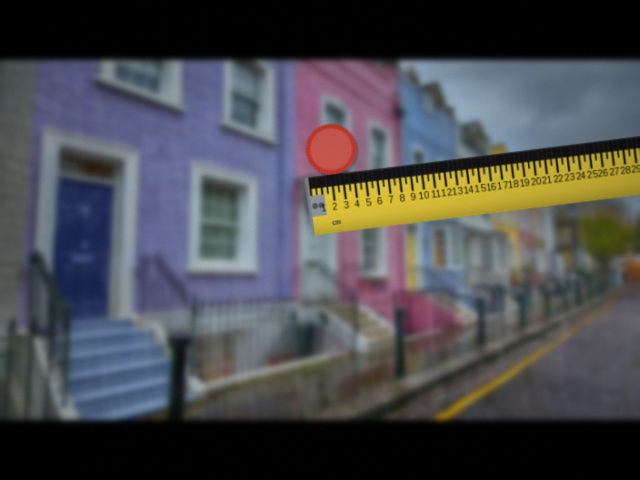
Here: 4.5 cm
